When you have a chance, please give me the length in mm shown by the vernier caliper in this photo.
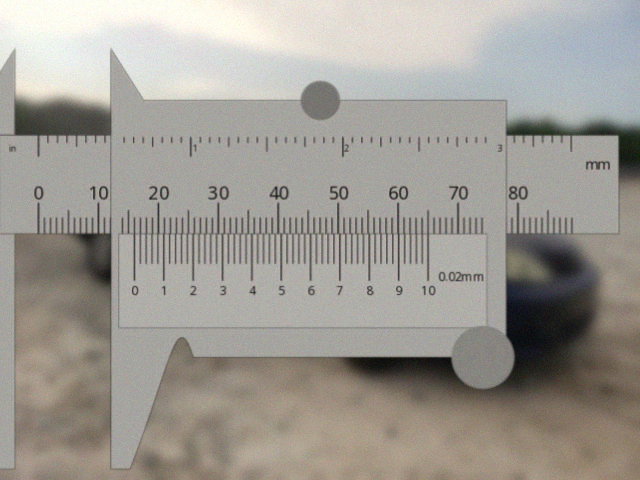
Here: 16.0 mm
